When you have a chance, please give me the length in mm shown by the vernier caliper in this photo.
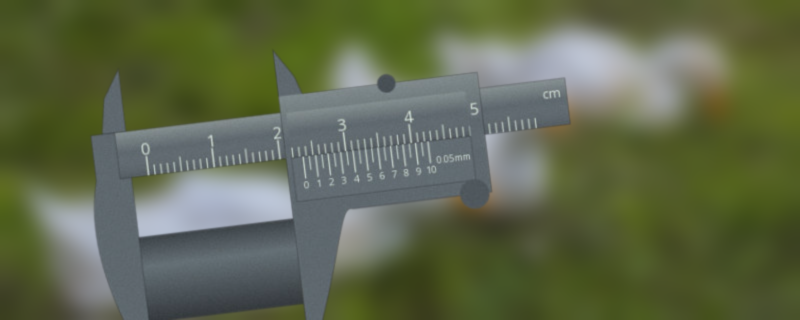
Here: 23.5 mm
